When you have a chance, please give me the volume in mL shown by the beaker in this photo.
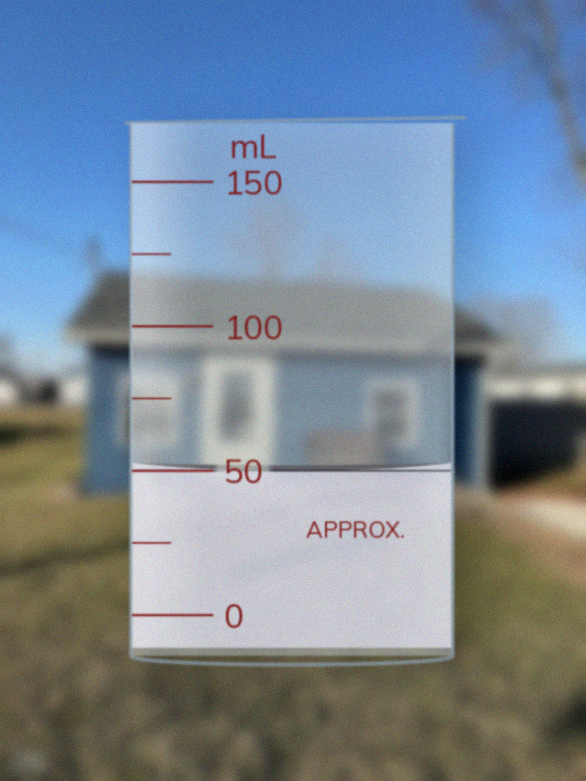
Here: 50 mL
